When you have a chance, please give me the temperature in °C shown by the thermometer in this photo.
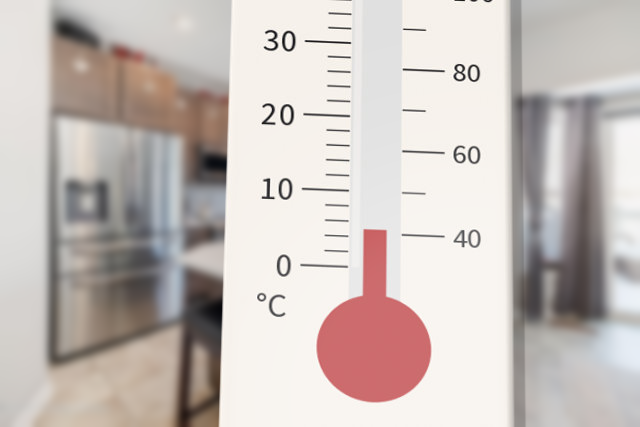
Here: 5 °C
